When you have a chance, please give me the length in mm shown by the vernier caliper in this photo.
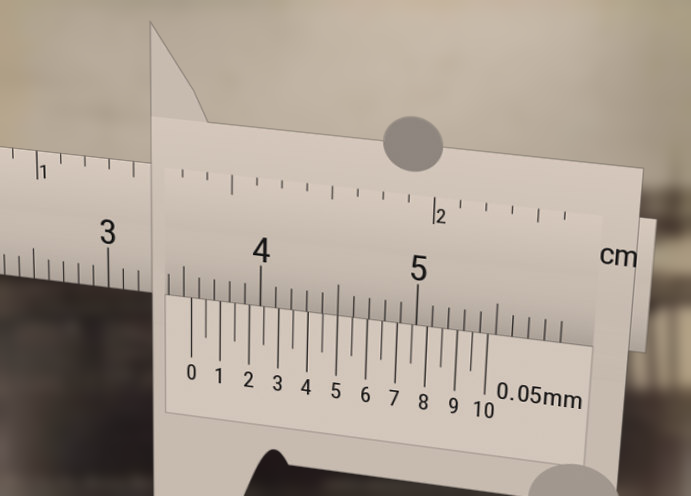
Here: 35.5 mm
